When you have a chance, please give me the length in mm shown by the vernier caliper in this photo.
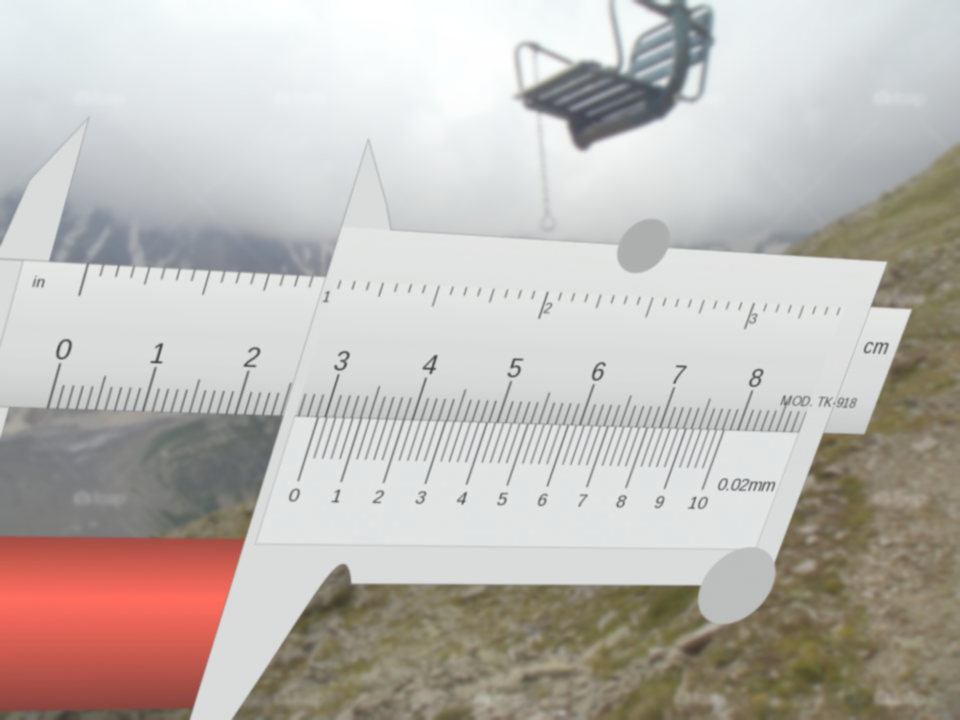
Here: 29.2 mm
